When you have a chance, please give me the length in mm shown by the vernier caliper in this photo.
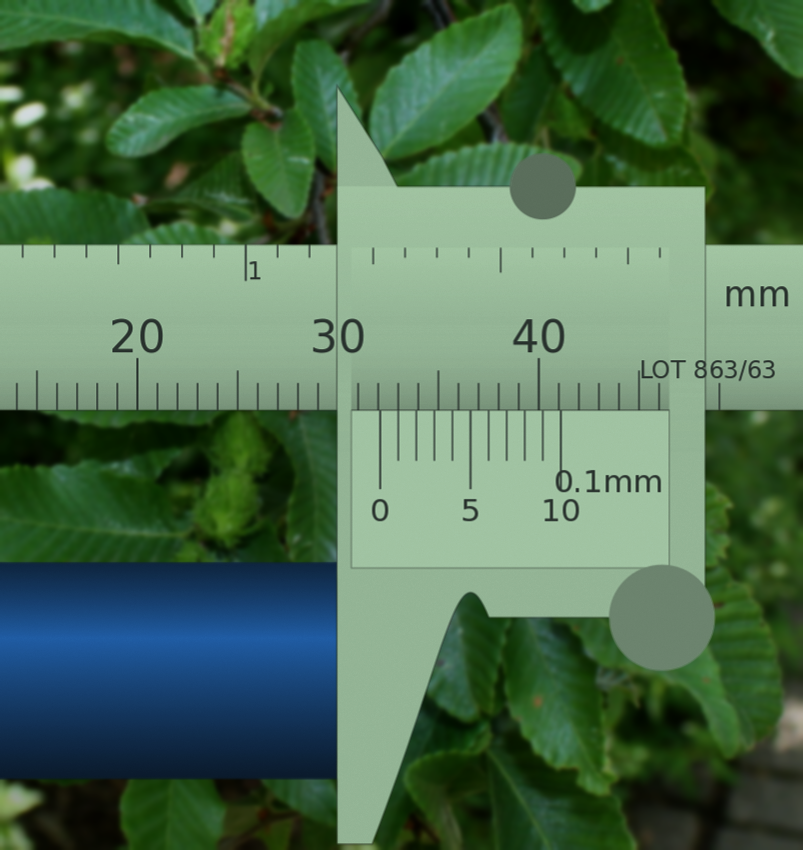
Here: 32.1 mm
